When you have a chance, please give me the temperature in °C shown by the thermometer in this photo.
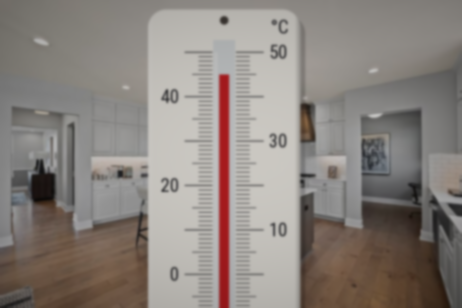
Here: 45 °C
